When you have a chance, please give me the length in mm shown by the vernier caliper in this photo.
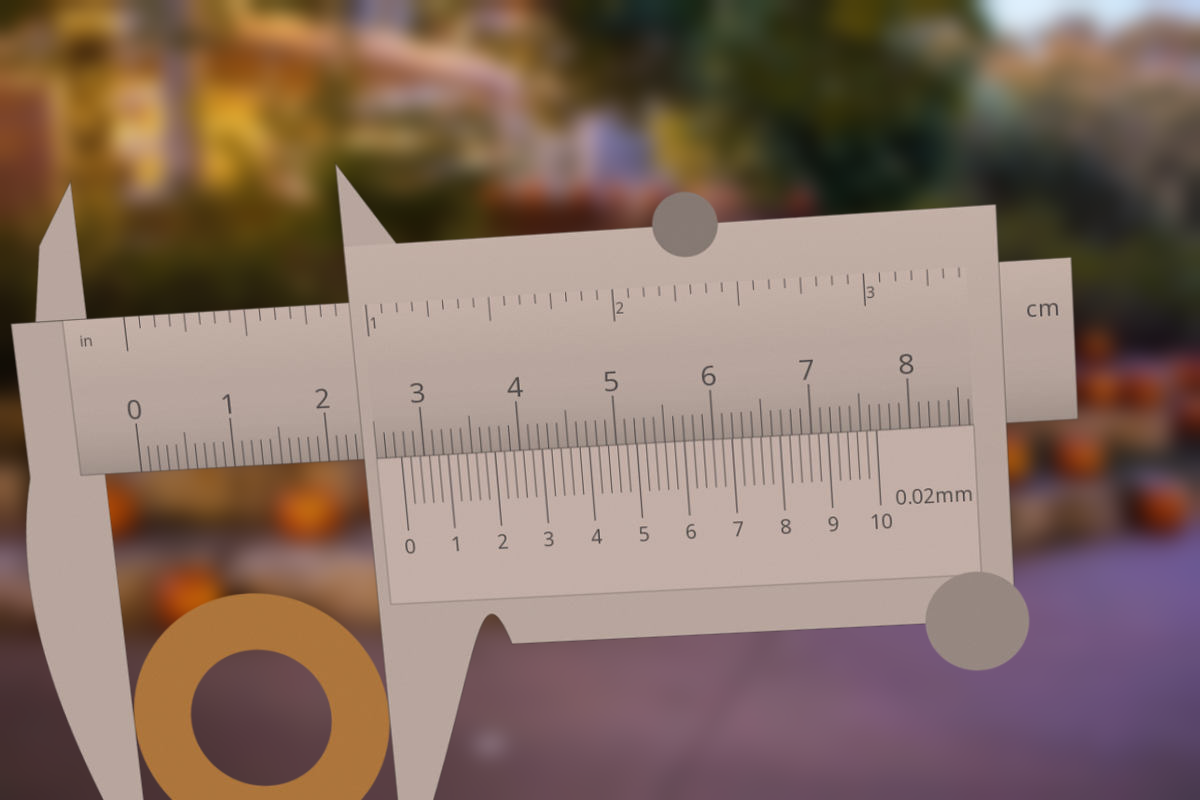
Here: 27.6 mm
